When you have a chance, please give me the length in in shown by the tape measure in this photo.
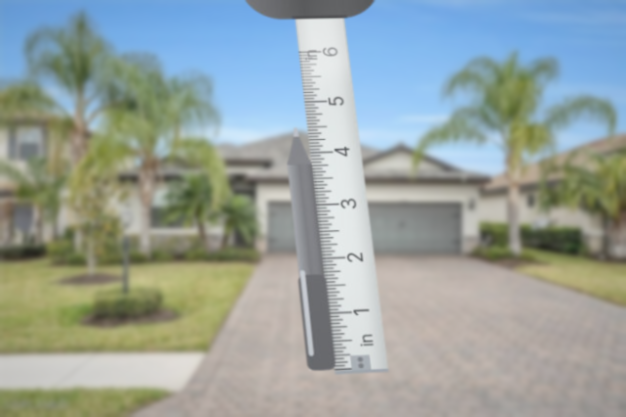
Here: 4.5 in
